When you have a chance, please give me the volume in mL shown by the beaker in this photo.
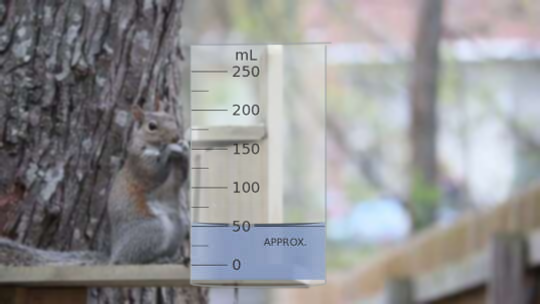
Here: 50 mL
